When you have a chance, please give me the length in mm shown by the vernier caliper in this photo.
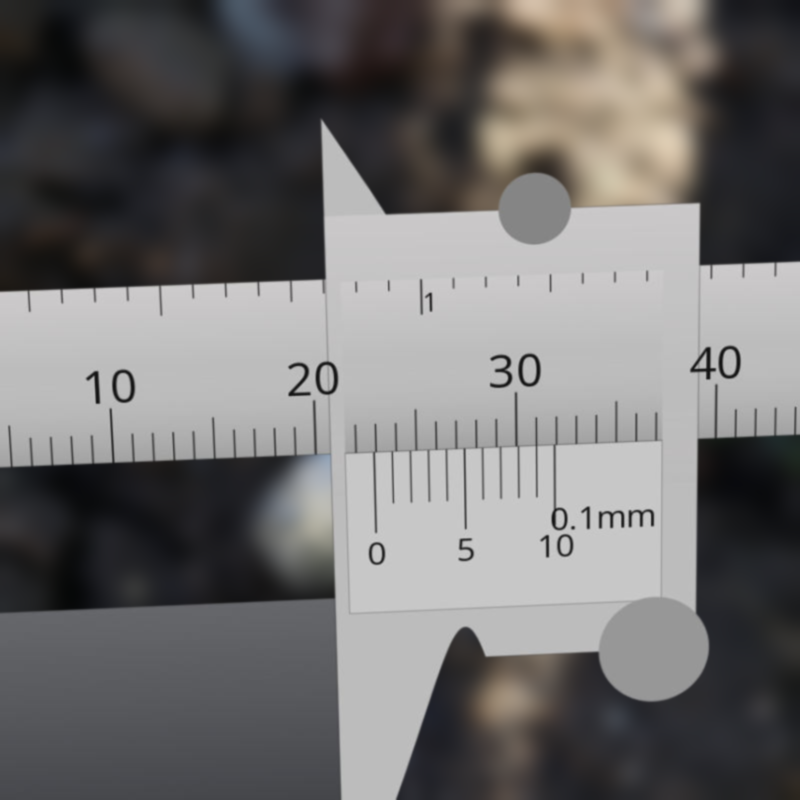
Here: 22.9 mm
